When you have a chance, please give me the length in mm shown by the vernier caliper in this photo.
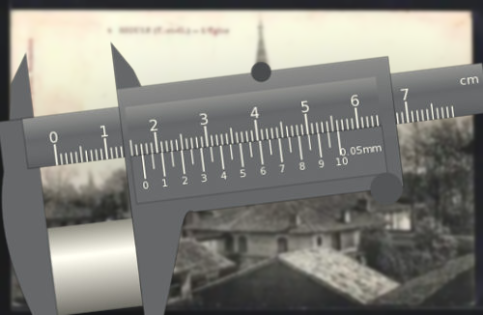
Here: 17.0 mm
